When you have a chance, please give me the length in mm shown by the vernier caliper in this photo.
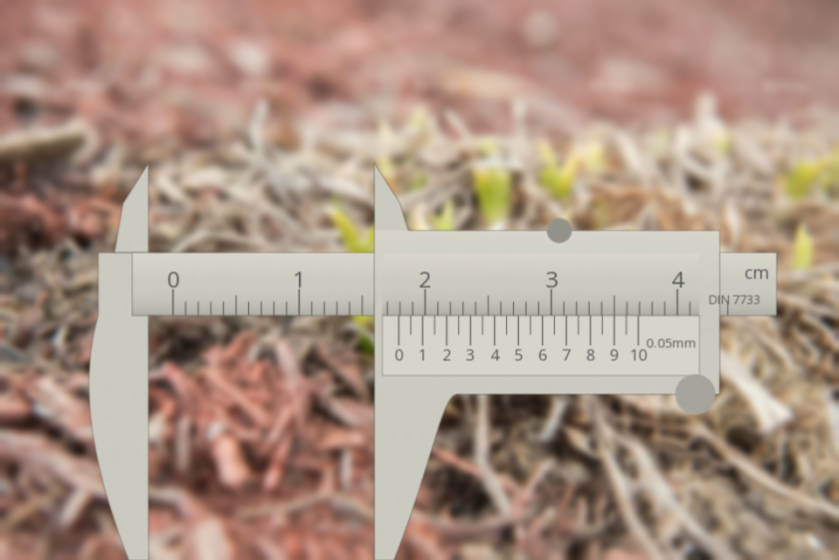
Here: 17.9 mm
